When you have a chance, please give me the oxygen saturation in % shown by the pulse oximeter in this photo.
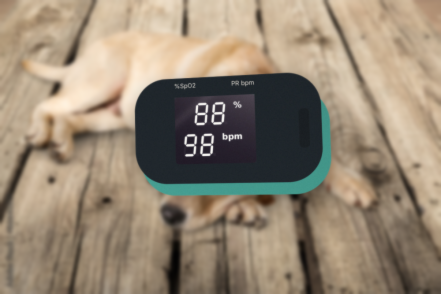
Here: 88 %
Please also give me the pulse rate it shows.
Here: 98 bpm
